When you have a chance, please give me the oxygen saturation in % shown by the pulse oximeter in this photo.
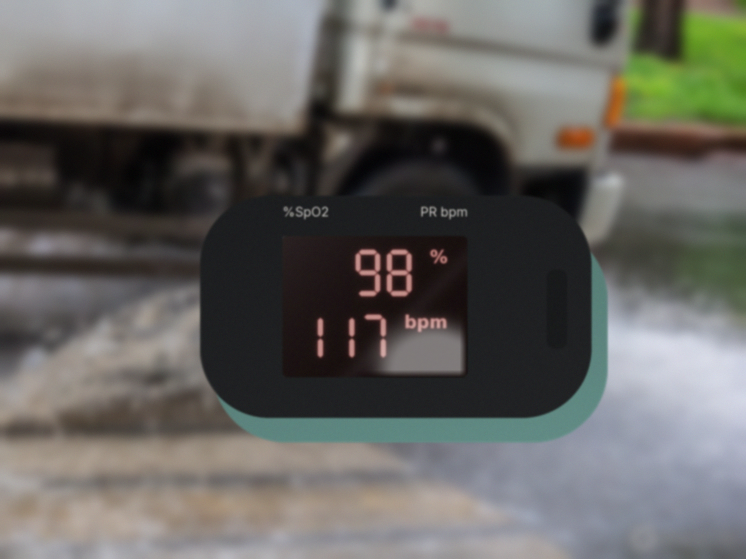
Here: 98 %
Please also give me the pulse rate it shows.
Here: 117 bpm
